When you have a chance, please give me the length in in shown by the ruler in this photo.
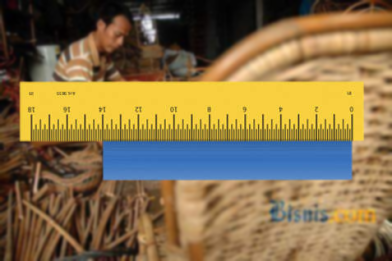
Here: 14 in
